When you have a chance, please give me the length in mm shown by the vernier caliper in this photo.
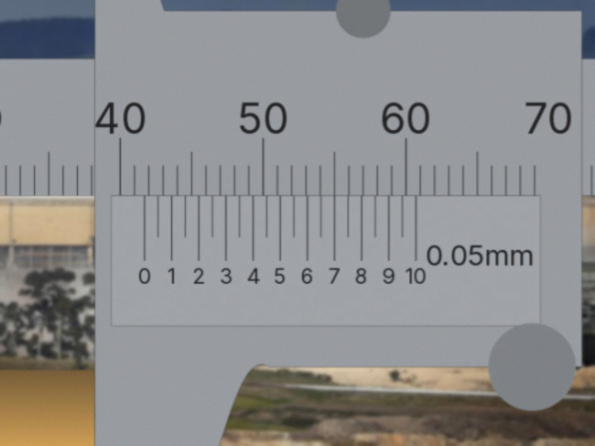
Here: 41.7 mm
